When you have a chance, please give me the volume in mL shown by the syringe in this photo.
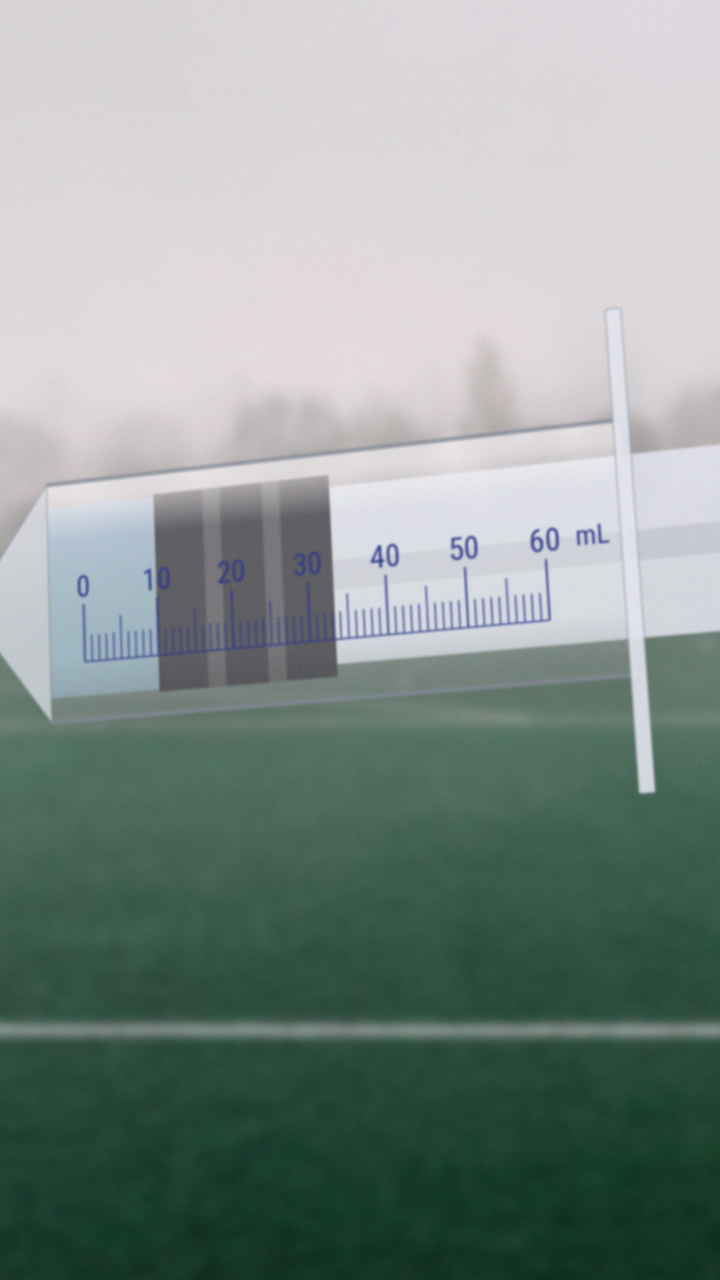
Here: 10 mL
